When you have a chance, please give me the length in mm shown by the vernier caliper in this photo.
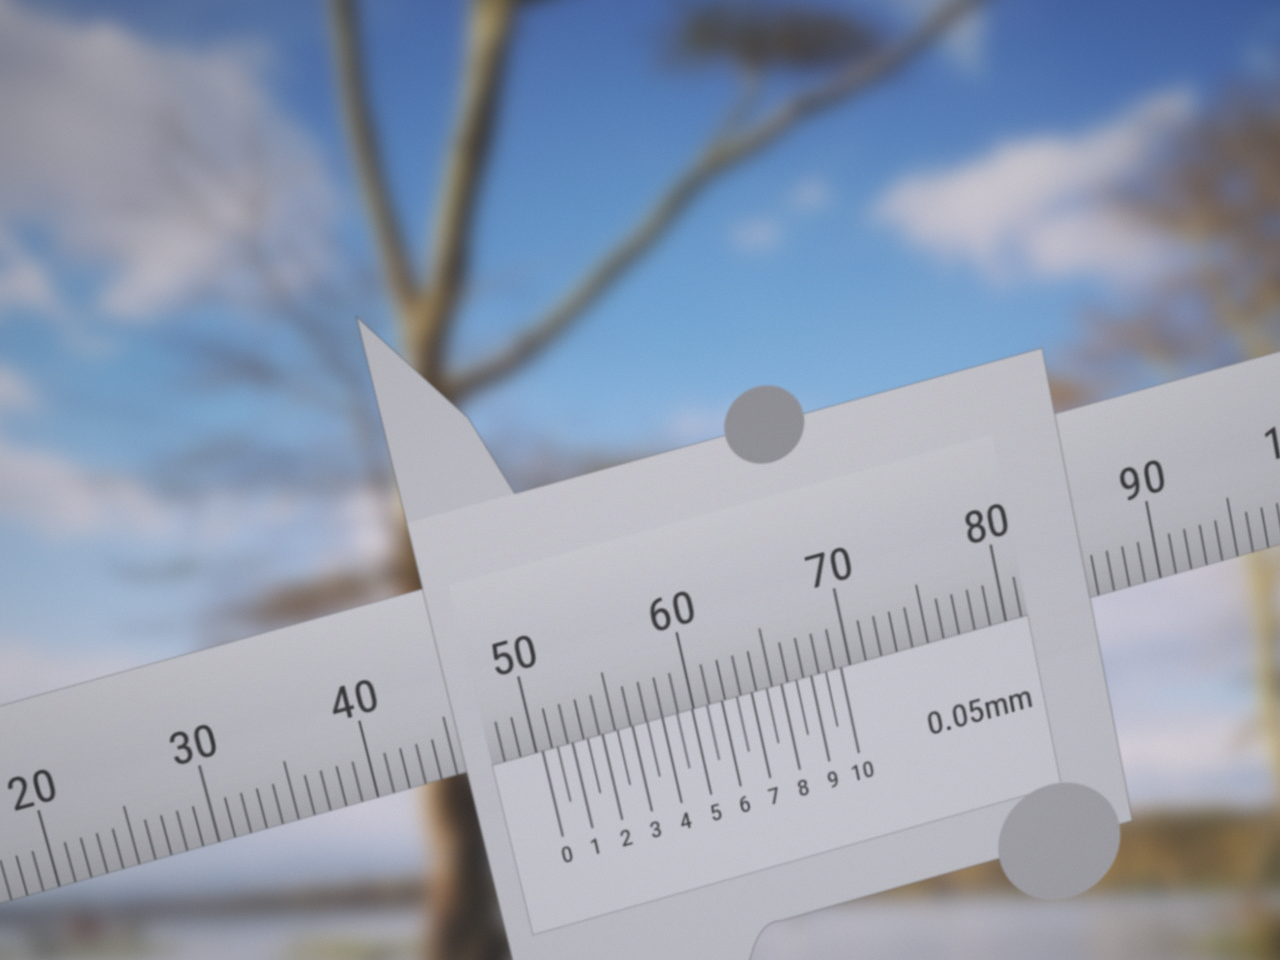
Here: 50.4 mm
